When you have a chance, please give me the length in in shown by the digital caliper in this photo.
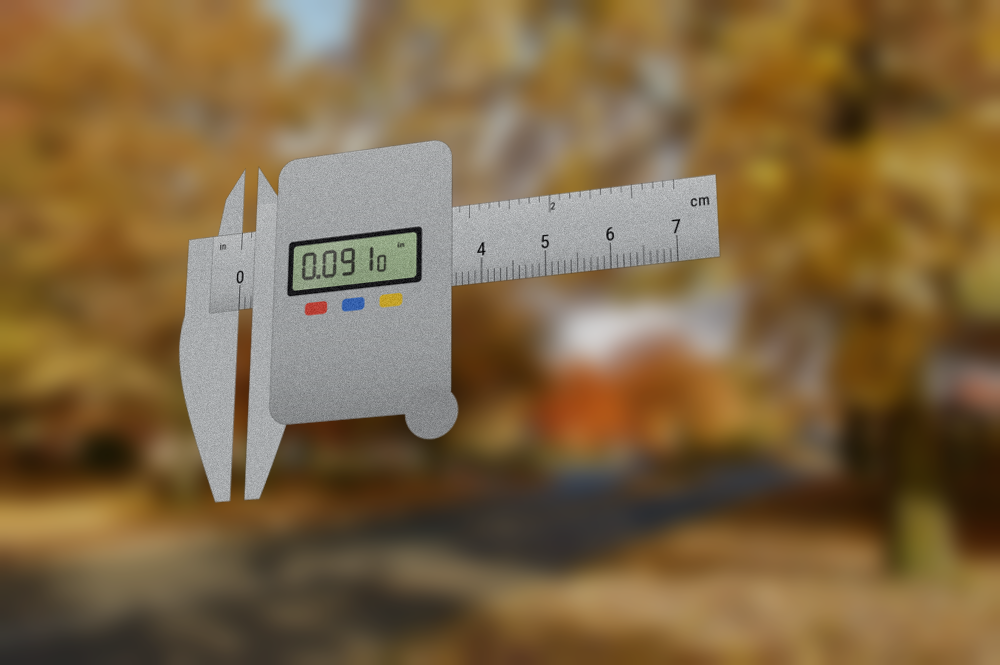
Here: 0.0910 in
